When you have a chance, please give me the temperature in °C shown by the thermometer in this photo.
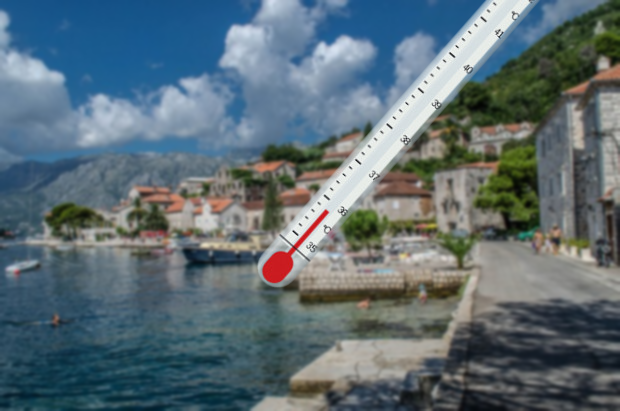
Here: 35.8 °C
